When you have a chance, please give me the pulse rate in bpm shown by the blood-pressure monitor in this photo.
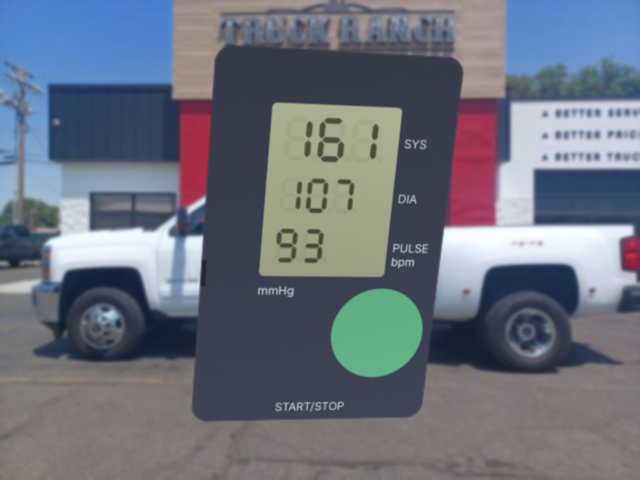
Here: 93 bpm
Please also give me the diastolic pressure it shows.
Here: 107 mmHg
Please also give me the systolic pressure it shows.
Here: 161 mmHg
